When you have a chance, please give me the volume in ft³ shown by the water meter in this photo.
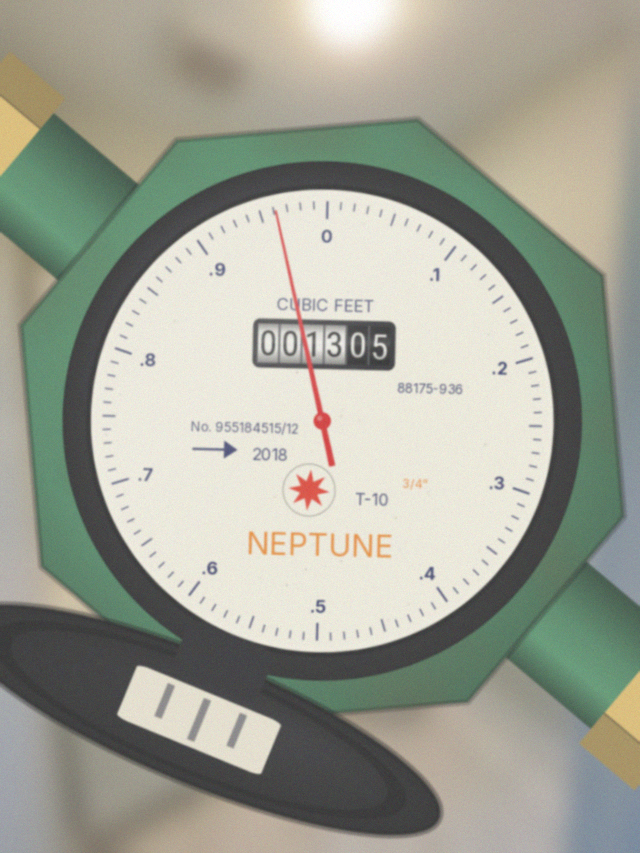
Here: 1304.96 ft³
